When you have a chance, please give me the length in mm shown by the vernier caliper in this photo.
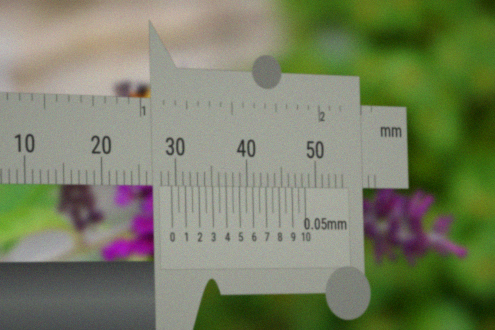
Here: 29.4 mm
